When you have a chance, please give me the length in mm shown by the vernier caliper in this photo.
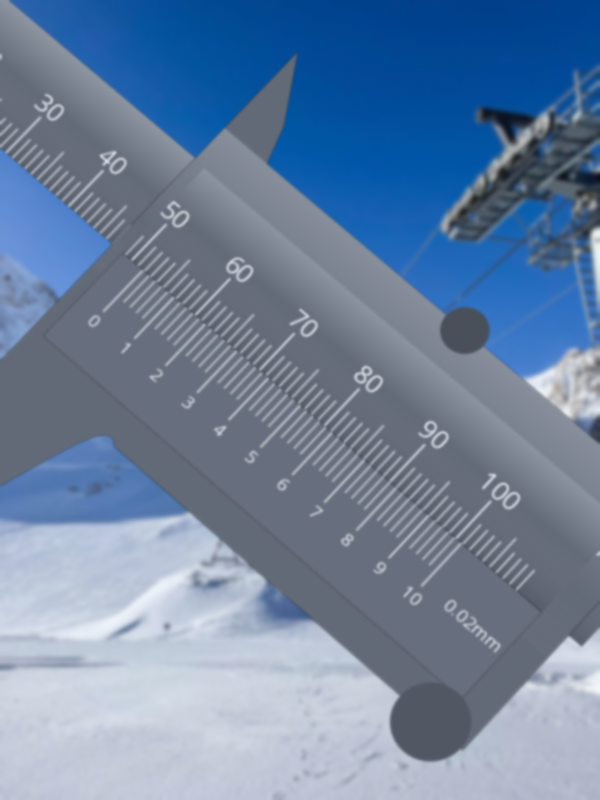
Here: 51.8 mm
